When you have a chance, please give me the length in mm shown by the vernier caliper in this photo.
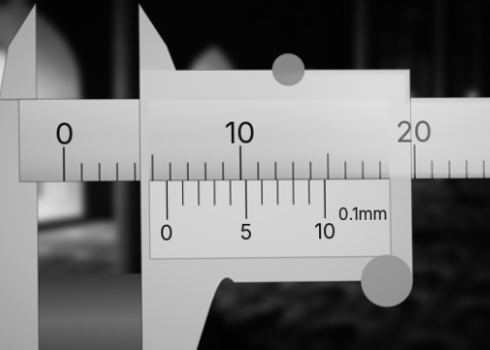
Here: 5.8 mm
